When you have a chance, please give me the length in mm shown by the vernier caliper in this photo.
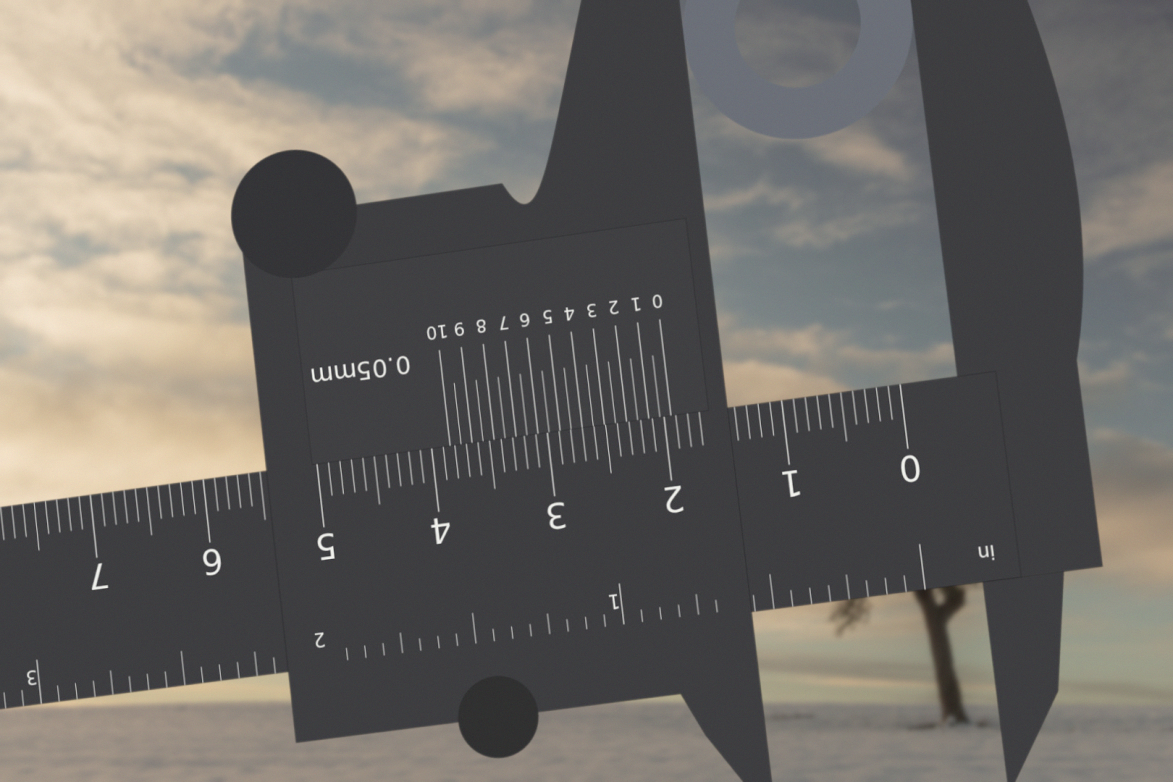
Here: 19.4 mm
